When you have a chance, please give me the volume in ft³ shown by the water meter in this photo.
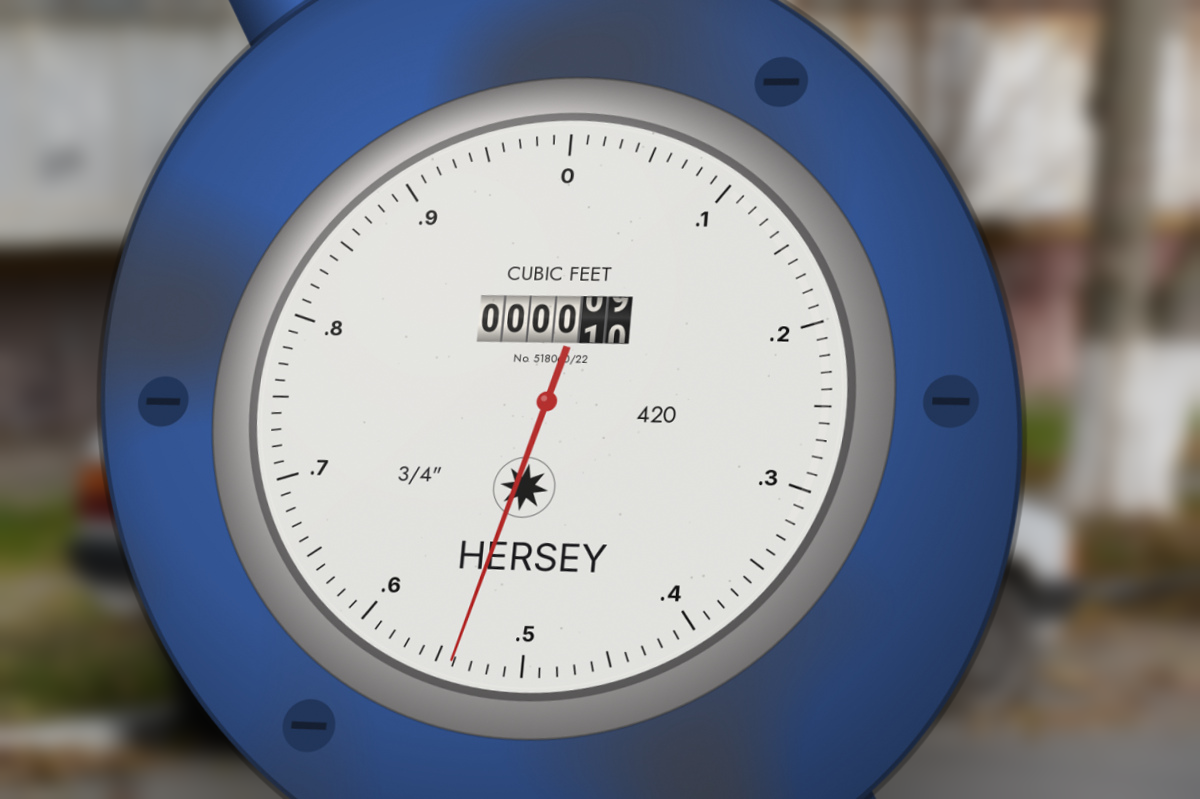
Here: 9.54 ft³
